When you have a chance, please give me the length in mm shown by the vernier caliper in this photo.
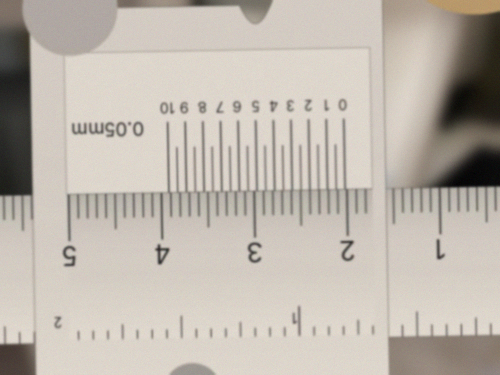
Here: 20.2 mm
